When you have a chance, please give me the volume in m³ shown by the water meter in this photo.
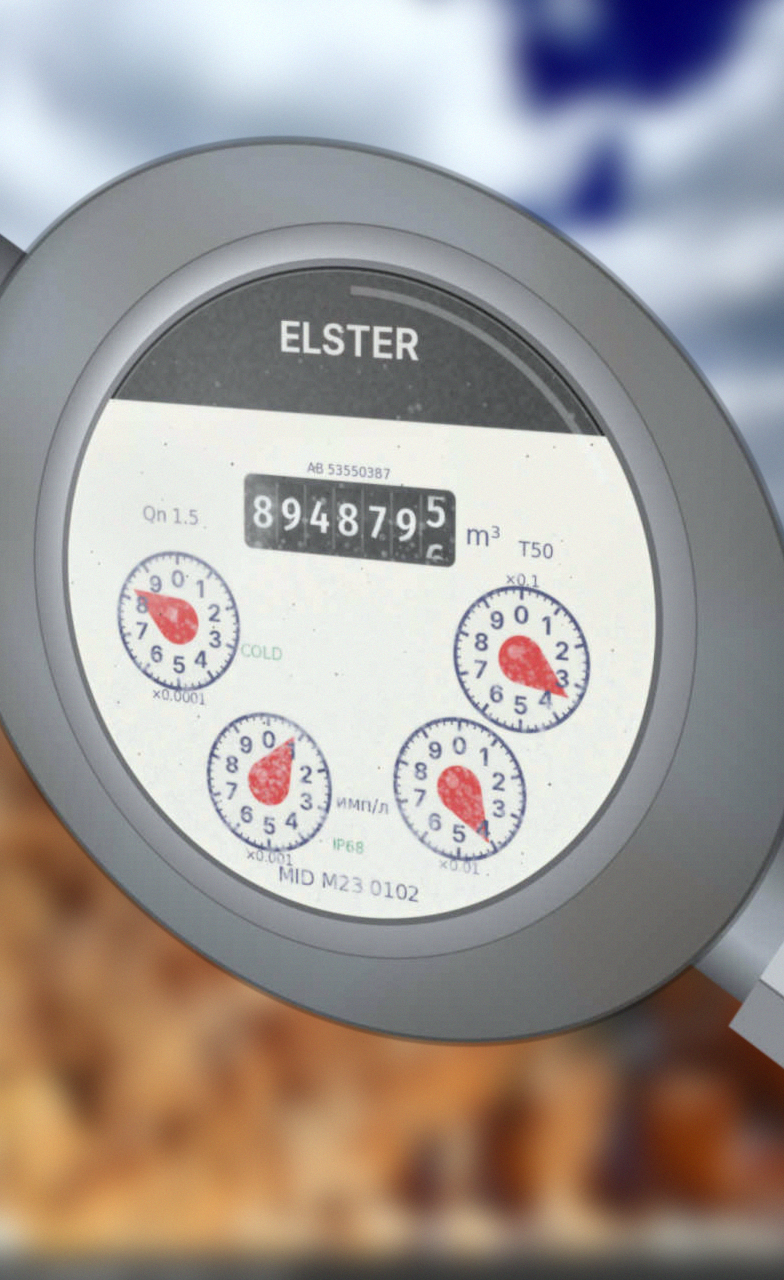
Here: 8948795.3408 m³
